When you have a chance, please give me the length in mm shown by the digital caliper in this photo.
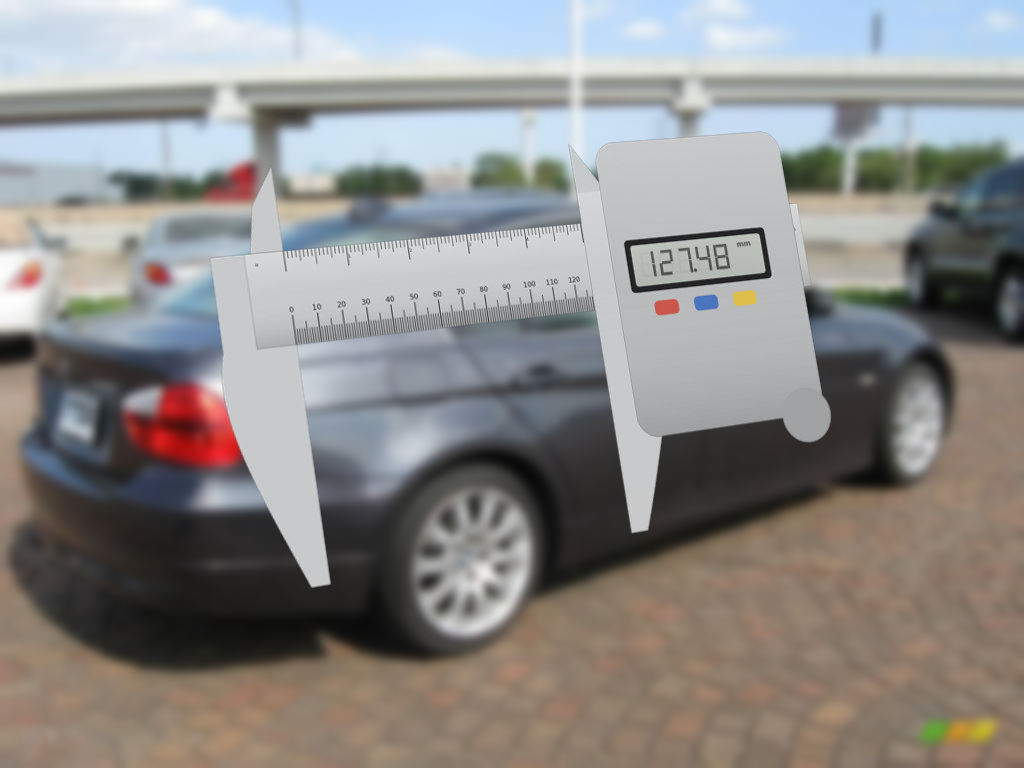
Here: 127.48 mm
